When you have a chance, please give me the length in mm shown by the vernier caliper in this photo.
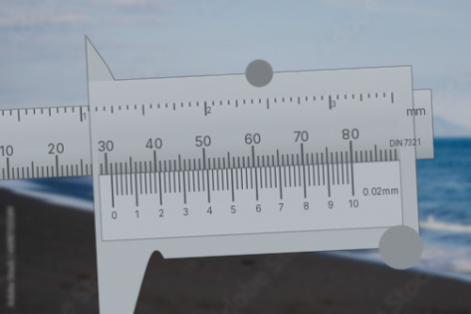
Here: 31.0 mm
